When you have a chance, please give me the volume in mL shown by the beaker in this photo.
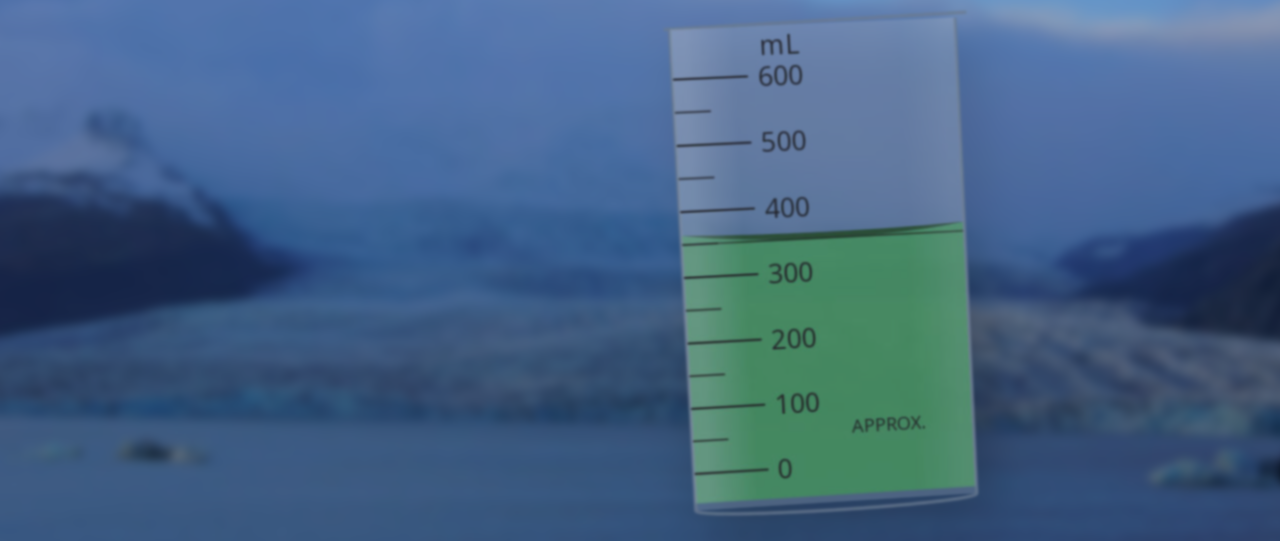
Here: 350 mL
